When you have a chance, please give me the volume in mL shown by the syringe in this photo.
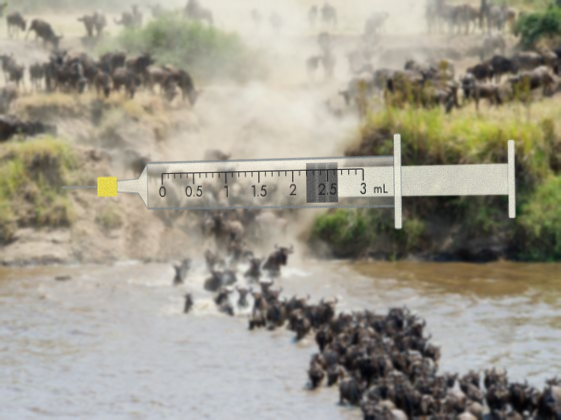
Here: 2.2 mL
